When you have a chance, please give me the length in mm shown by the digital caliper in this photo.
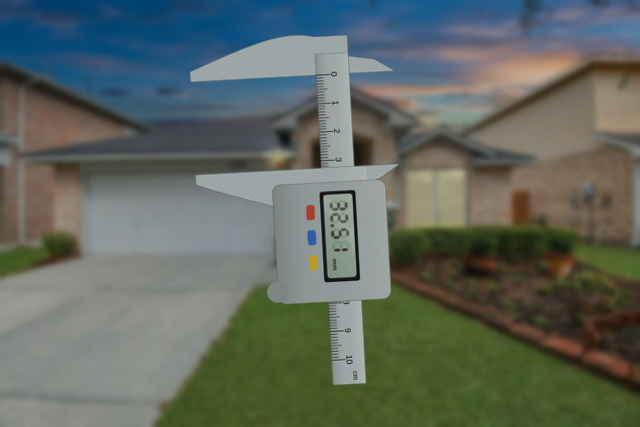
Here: 32.51 mm
